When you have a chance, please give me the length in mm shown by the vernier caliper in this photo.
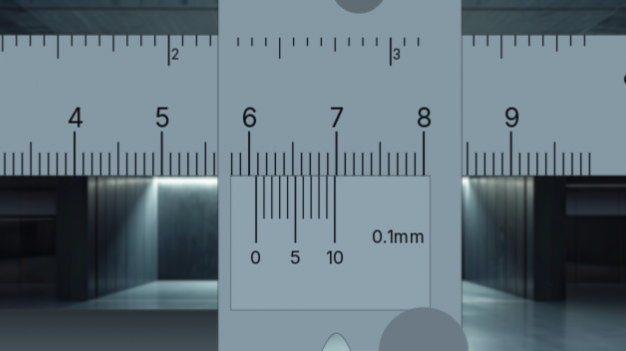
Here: 60.8 mm
